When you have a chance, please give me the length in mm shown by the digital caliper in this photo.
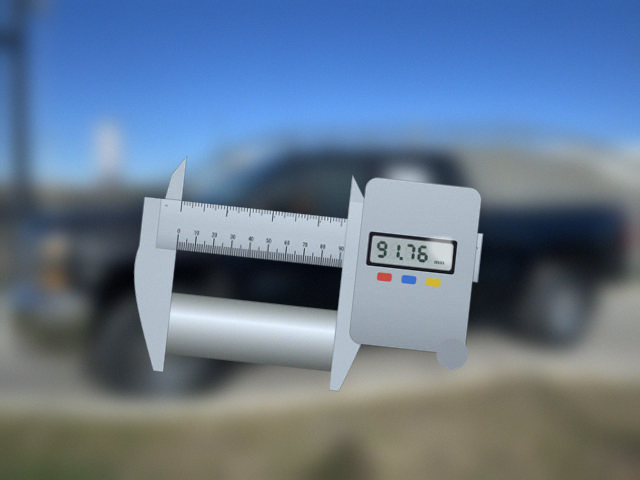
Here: 91.76 mm
